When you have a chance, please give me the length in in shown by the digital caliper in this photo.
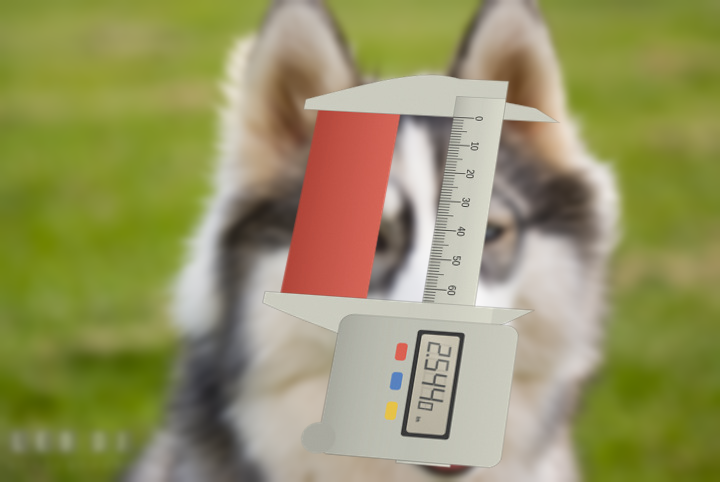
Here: 2.5440 in
